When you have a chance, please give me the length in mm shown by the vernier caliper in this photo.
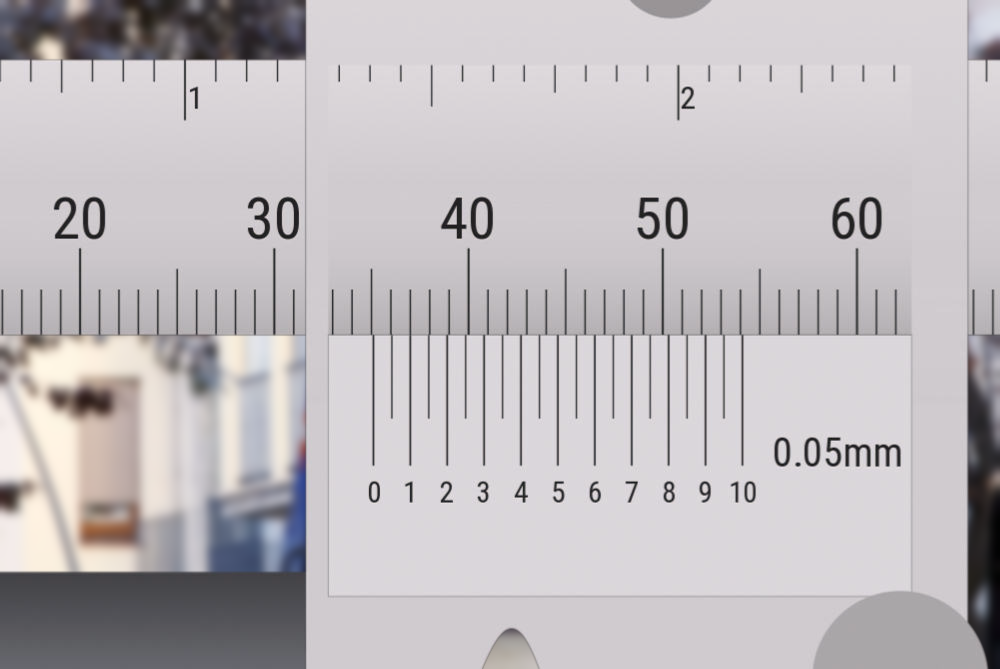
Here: 35.1 mm
